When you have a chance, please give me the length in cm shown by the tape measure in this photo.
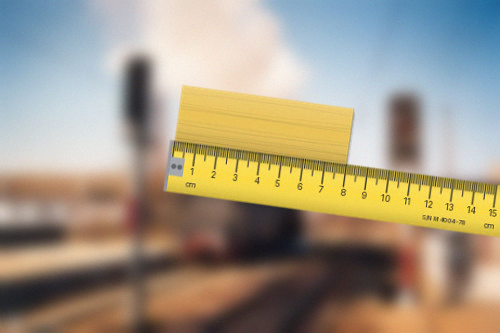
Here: 8 cm
